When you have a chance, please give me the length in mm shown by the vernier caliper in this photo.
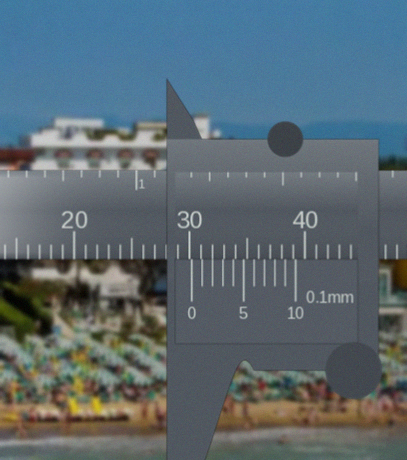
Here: 30.2 mm
